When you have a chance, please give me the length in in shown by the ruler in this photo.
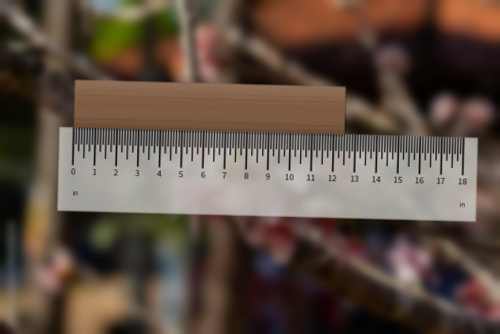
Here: 12.5 in
